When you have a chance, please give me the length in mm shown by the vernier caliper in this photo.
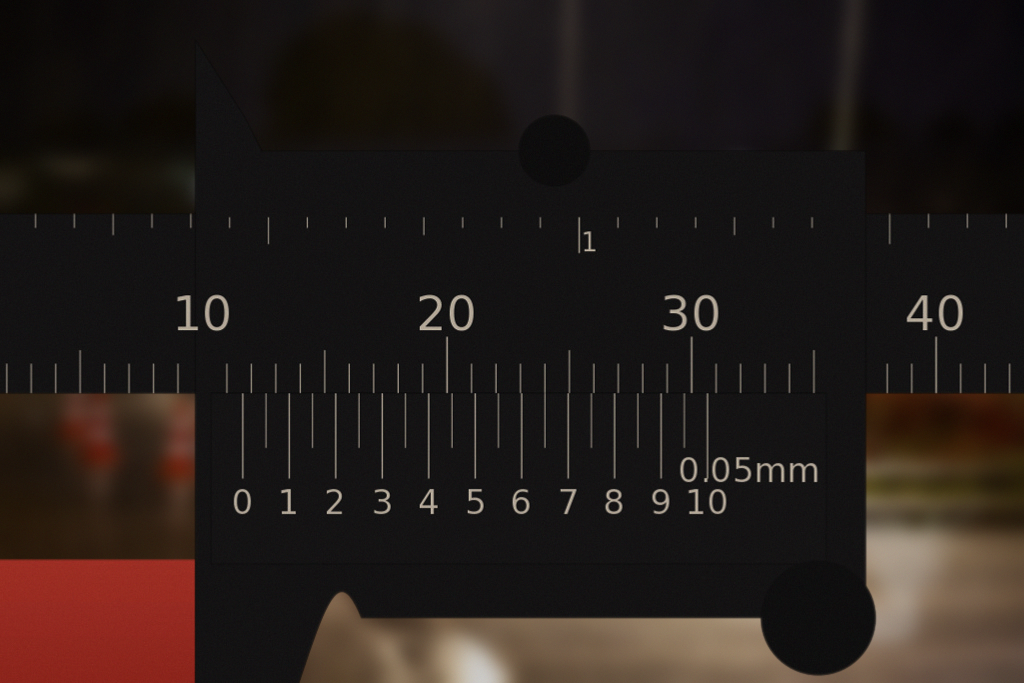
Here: 11.65 mm
